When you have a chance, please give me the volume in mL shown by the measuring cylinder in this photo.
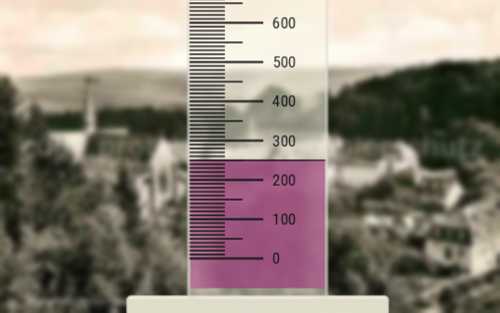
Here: 250 mL
